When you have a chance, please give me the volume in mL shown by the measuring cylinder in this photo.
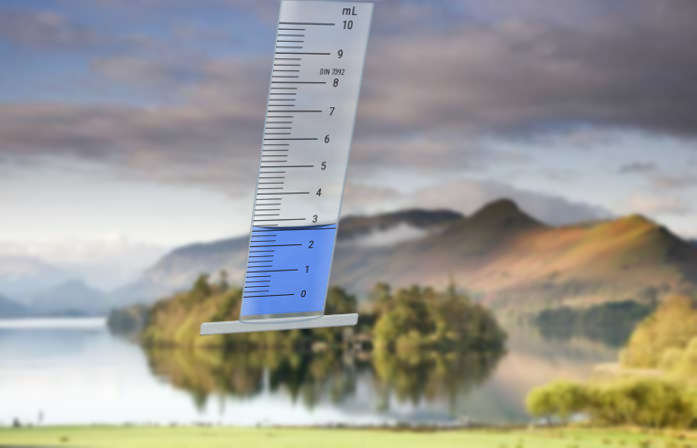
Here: 2.6 mL
